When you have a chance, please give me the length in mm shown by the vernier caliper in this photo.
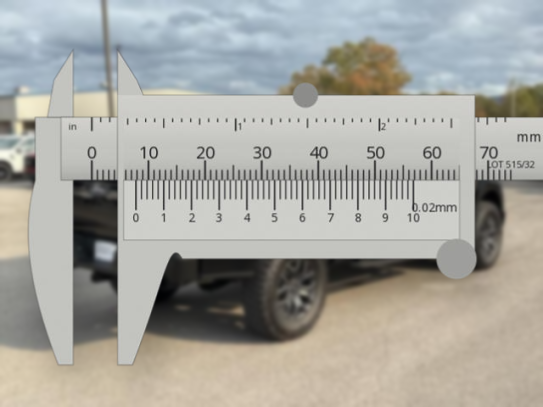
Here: 7.8 mm
